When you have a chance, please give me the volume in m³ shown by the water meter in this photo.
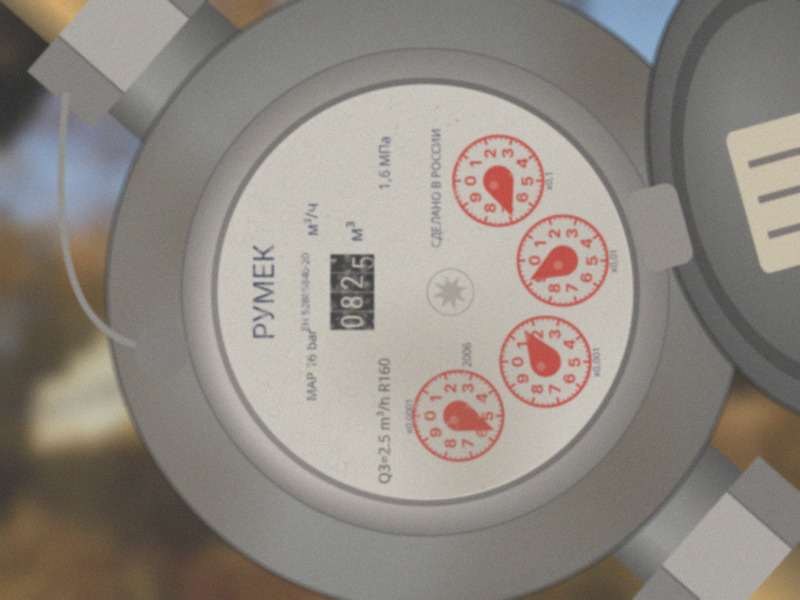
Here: 824.6915 m³
